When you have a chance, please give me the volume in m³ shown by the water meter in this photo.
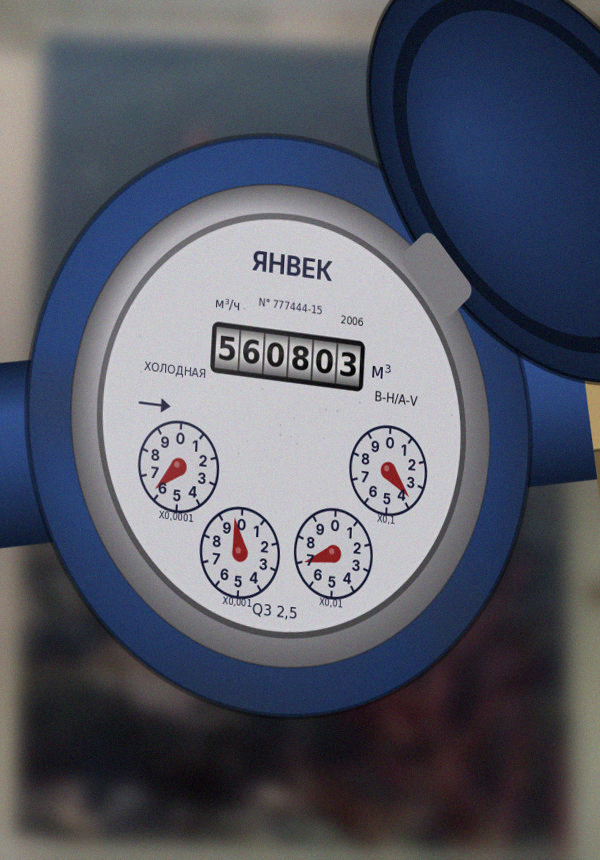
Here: 560803.3696 m³
